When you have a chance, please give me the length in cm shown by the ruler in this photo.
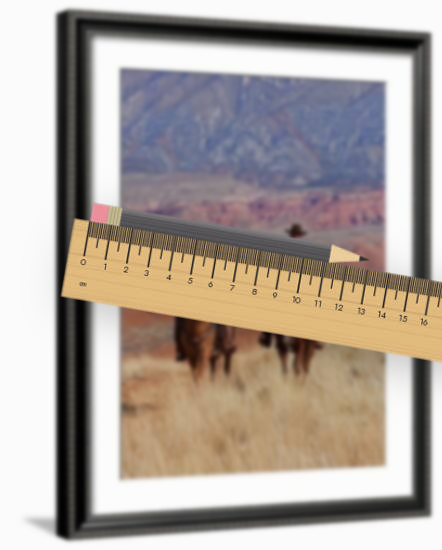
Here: 13 cm
